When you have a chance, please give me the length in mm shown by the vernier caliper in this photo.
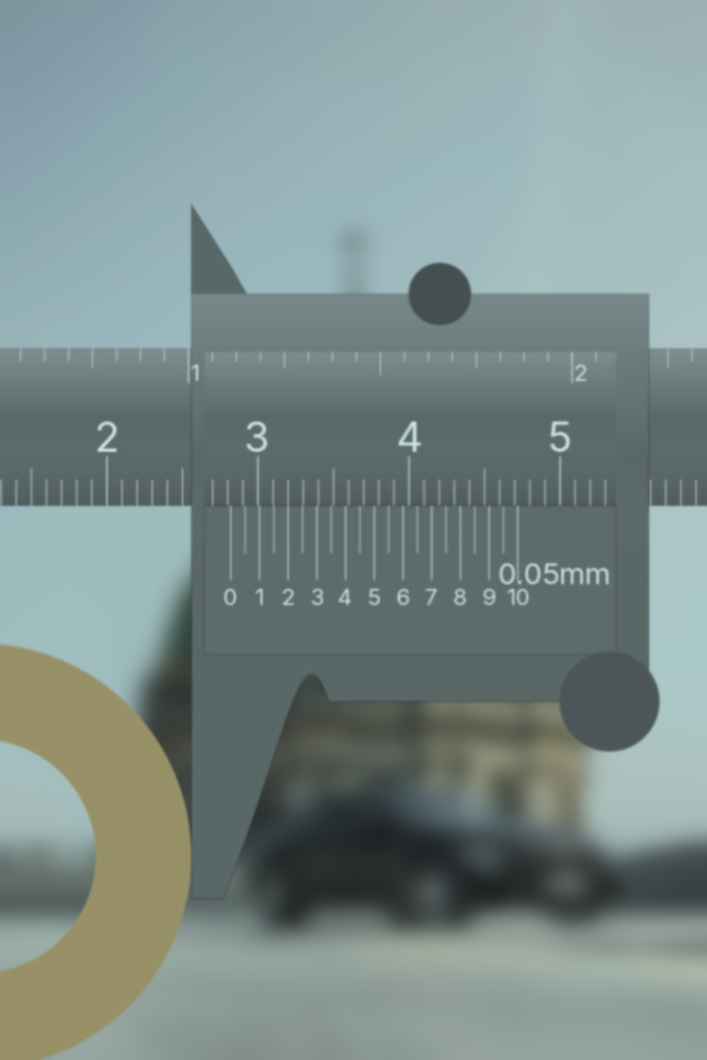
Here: 28.2 mm
